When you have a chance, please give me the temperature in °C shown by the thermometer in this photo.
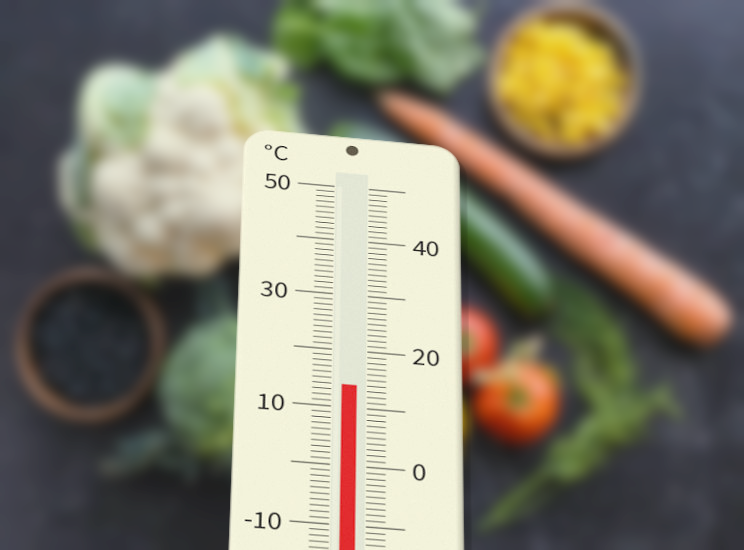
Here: 14 °C
